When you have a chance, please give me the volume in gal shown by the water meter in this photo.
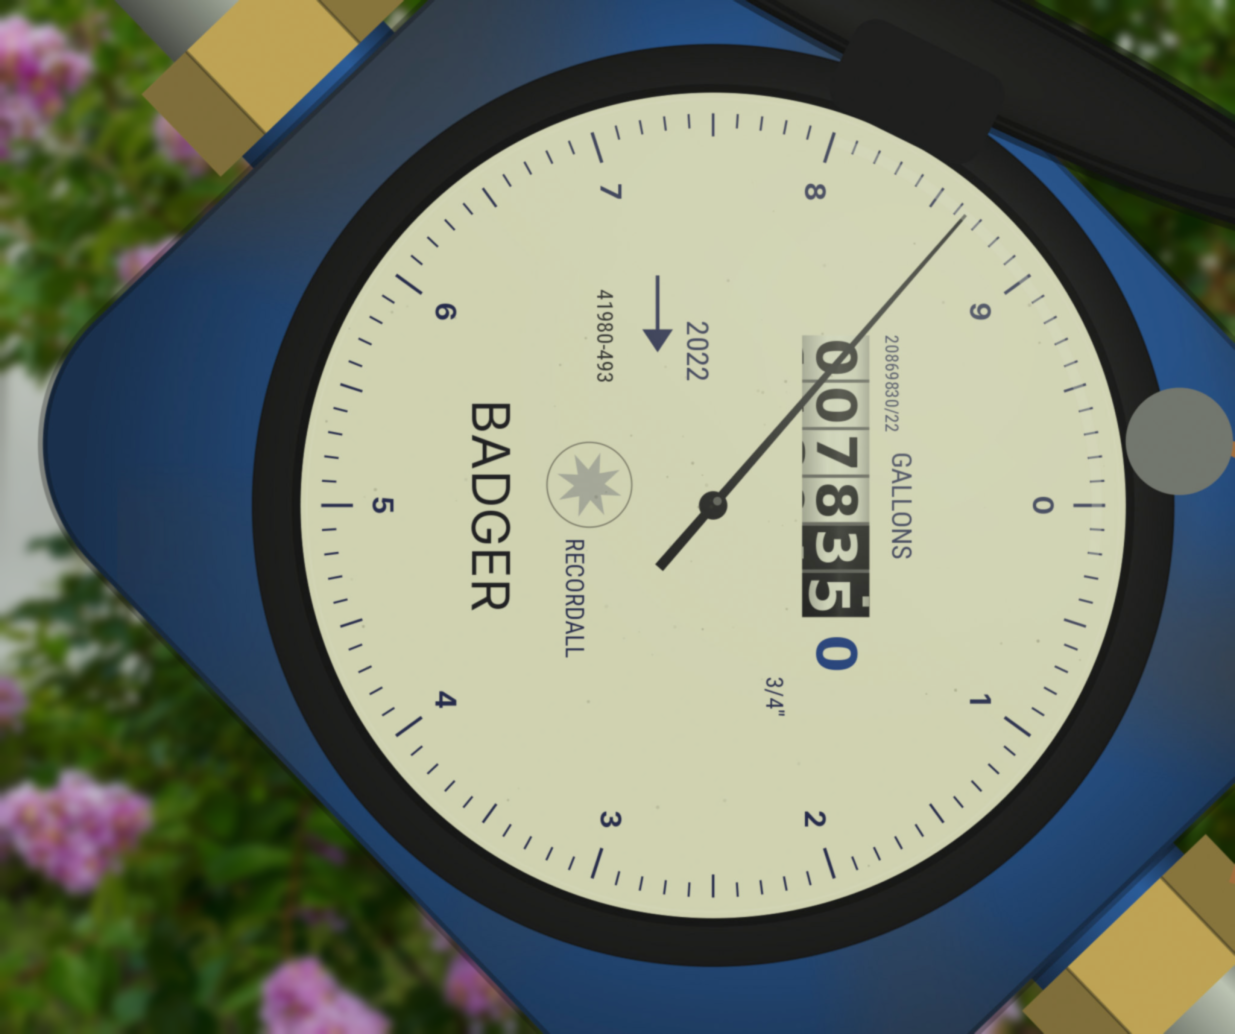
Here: 78348.6 gal
